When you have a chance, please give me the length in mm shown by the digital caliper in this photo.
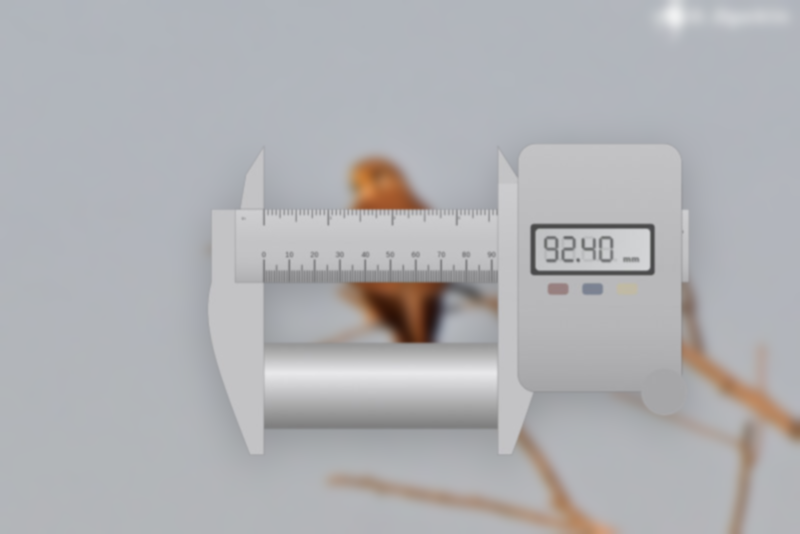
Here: 92.40 mm
